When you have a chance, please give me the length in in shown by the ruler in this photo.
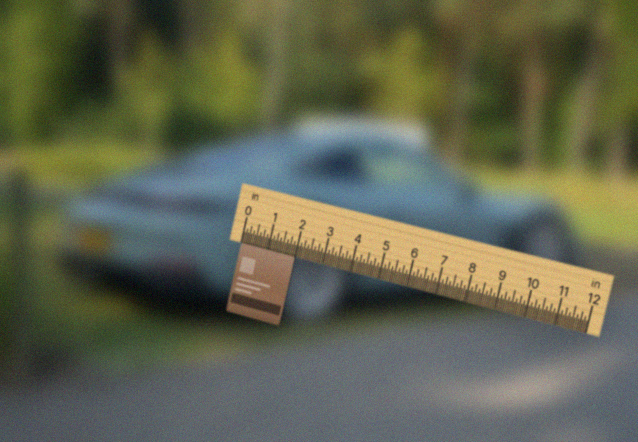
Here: 2 in
